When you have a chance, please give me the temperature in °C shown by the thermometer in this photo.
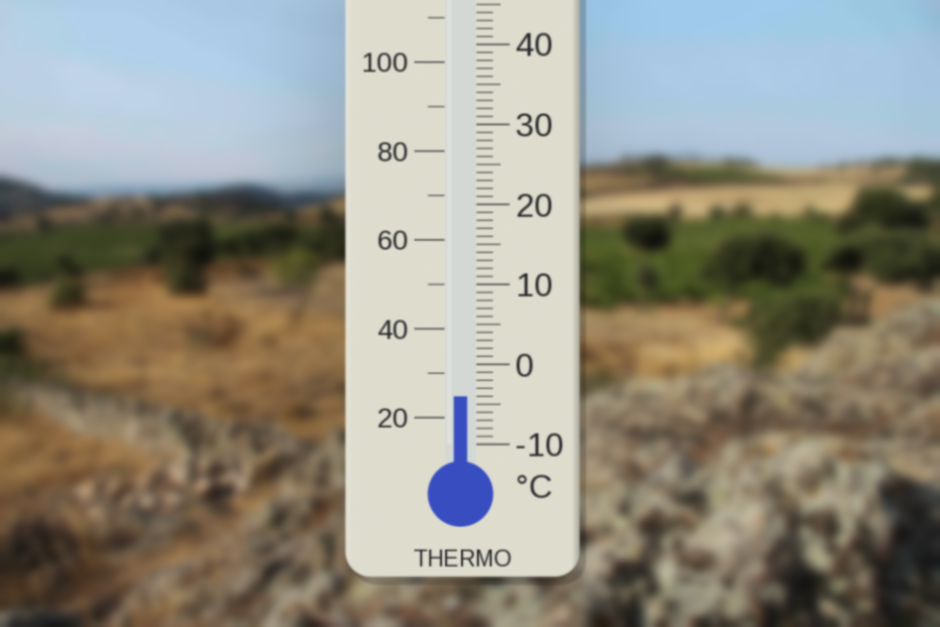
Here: -4 °C
